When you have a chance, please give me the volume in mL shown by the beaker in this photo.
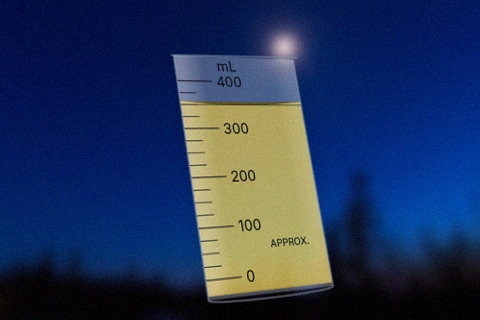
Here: 350 mL
